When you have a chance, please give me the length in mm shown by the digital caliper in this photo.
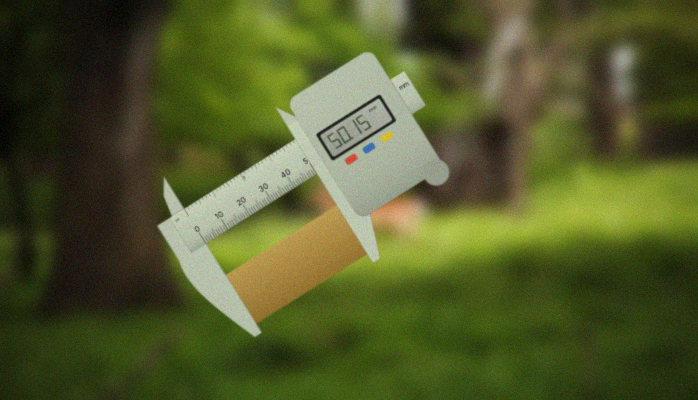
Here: 50.15 mm
